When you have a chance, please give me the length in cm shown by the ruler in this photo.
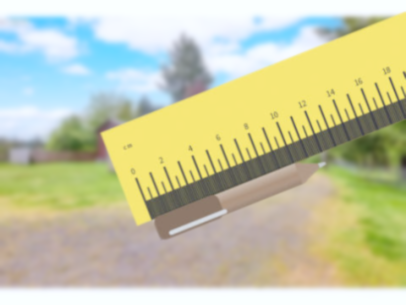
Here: 12 cm
